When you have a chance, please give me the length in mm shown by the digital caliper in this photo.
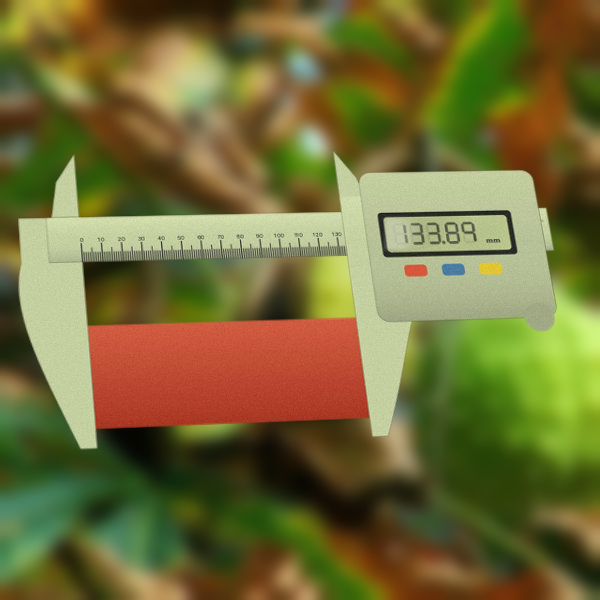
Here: 133.89 mm
